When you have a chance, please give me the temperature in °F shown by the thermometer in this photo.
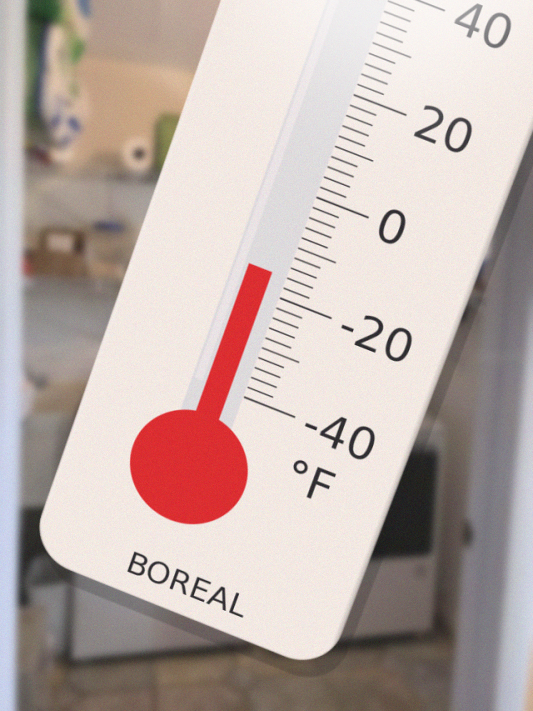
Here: -16 °F
